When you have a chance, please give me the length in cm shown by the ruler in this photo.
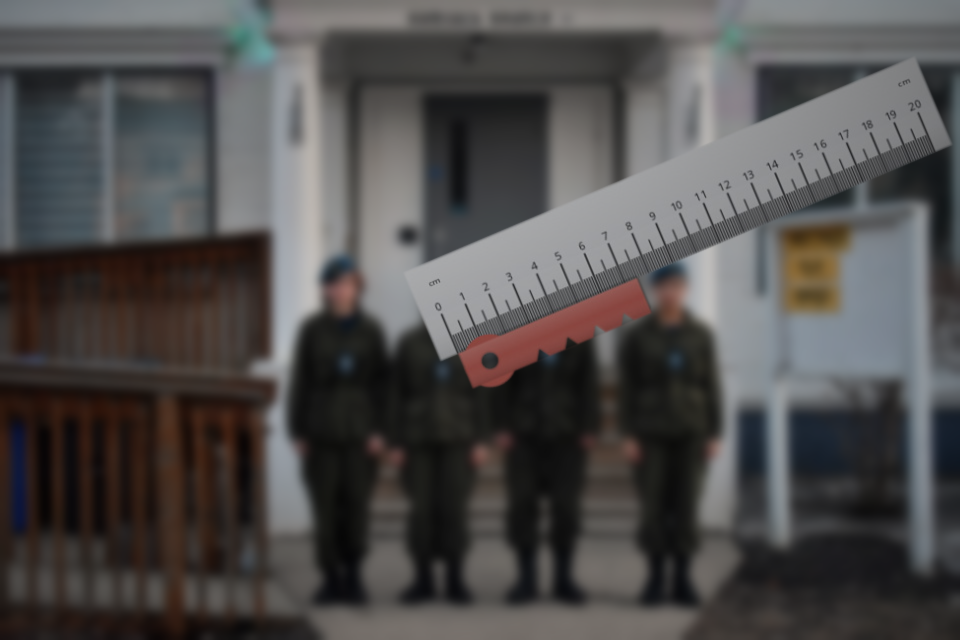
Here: 7.5 cm
